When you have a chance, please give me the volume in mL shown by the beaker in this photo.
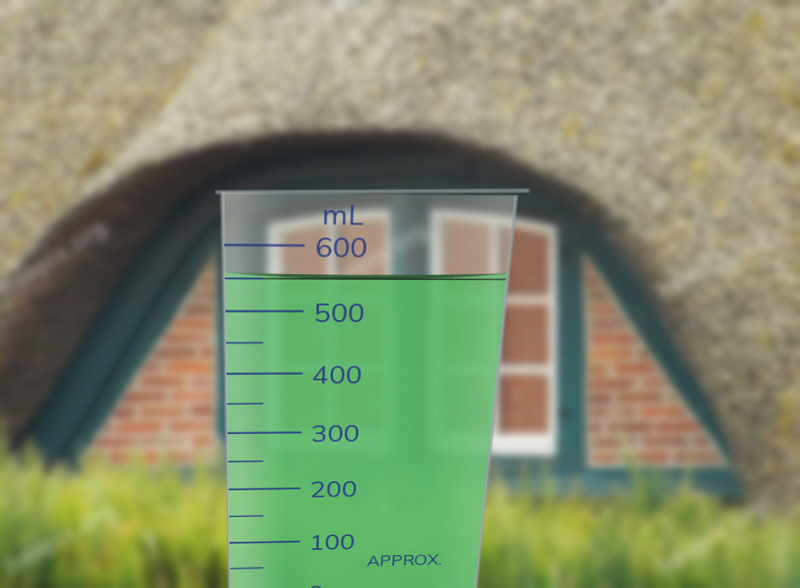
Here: 550 mL
